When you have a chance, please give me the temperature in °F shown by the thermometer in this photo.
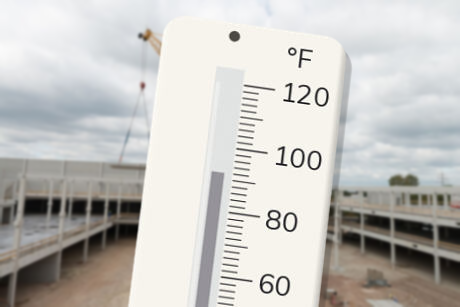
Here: 92 °F
